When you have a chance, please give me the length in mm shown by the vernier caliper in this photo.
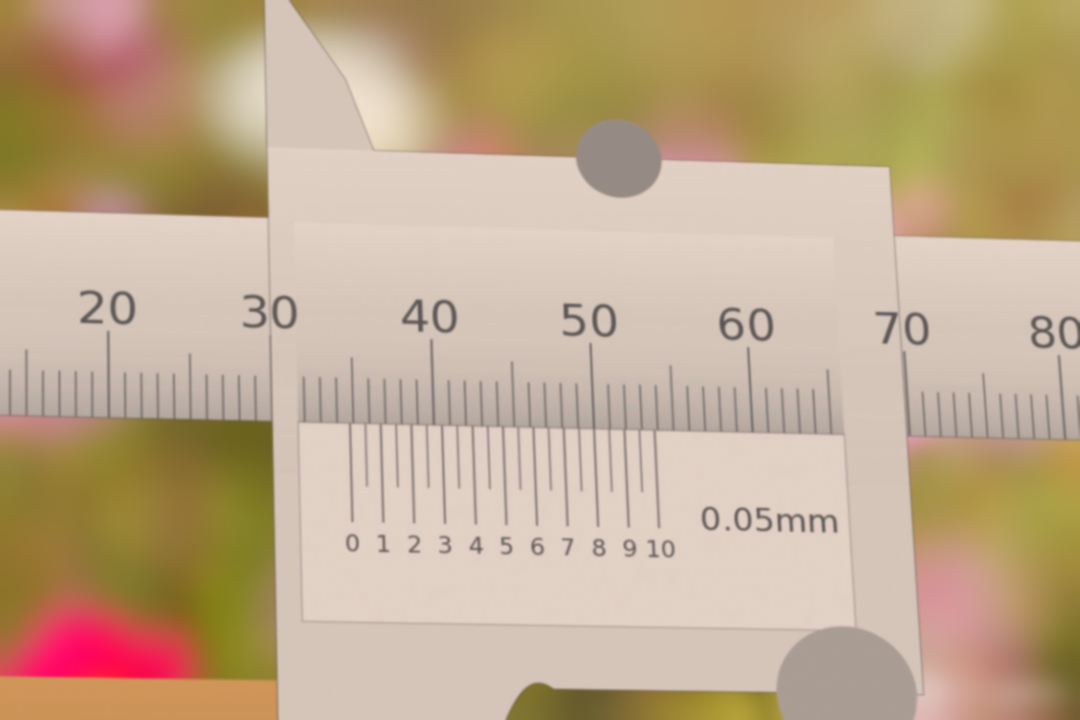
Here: 34.8 mm
